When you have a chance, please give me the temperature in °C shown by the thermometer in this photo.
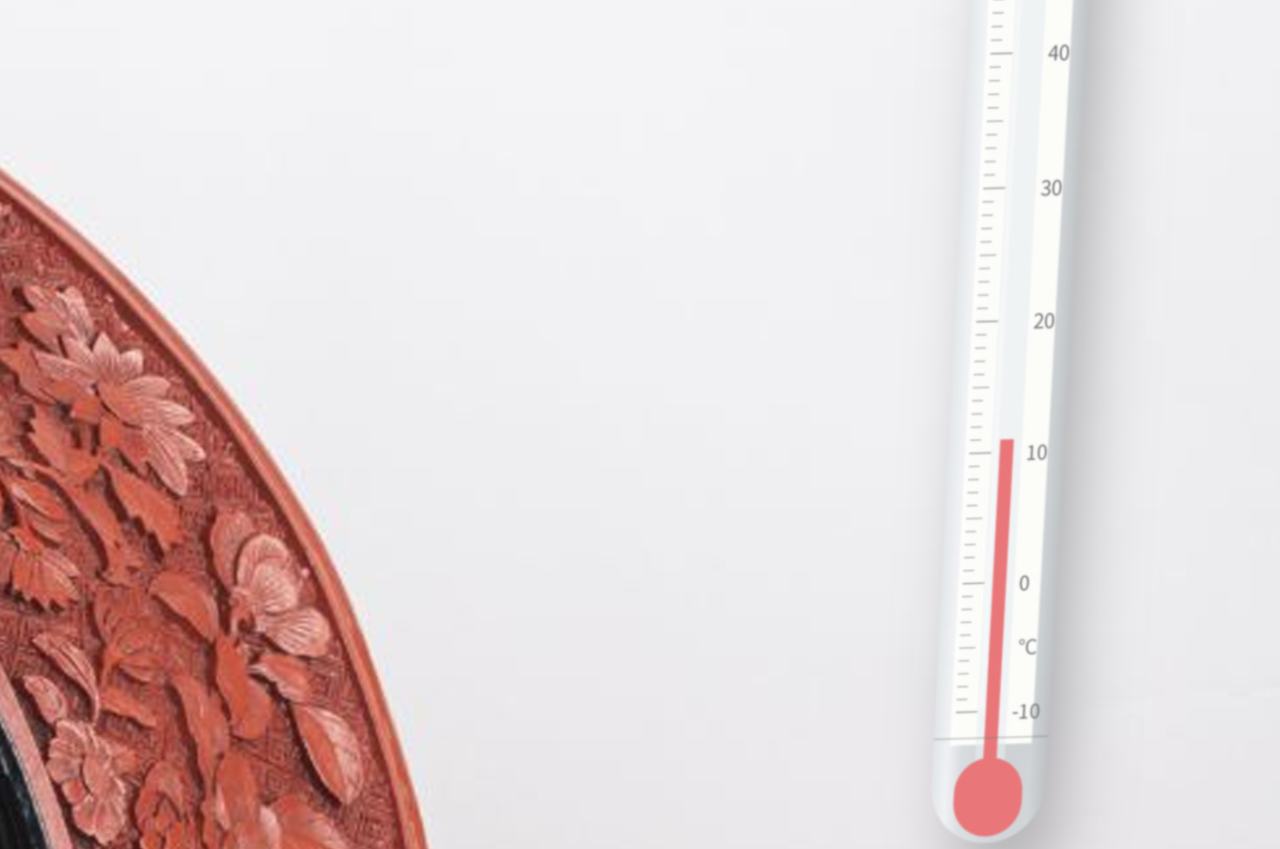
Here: 11 °C
